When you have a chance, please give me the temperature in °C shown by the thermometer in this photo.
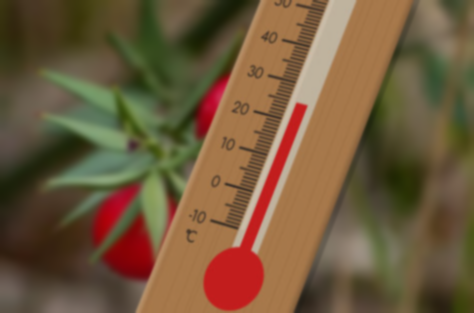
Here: 25 °C
